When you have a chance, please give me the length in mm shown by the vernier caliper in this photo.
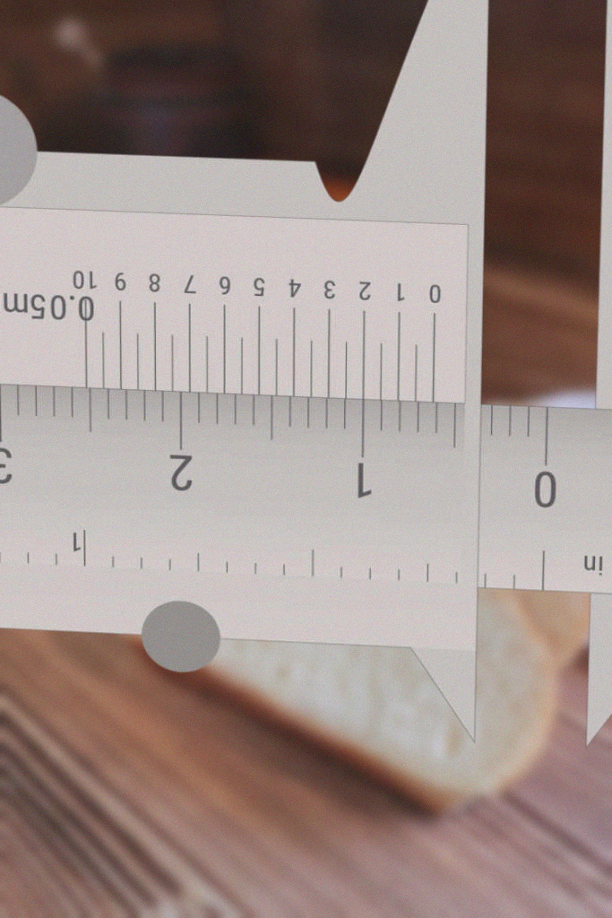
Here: 6.2 mm
